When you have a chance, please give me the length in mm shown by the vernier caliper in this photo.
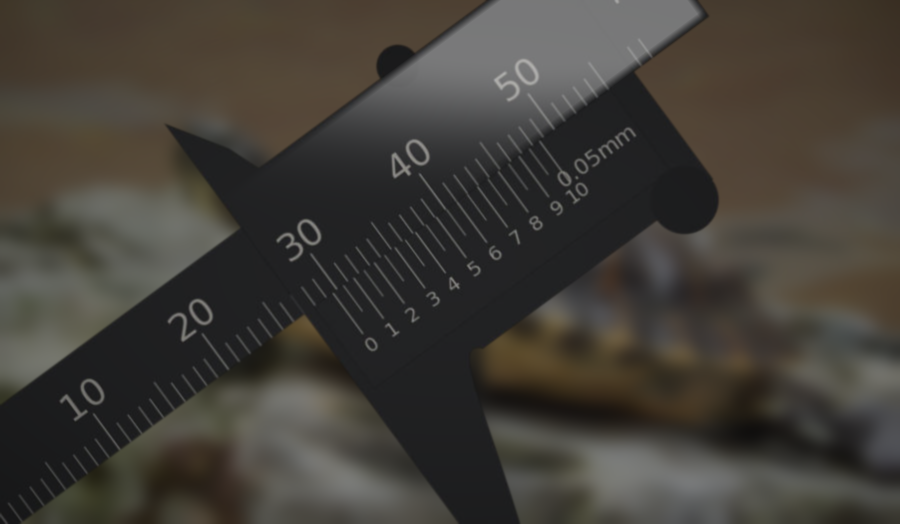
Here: 29.6 mm
